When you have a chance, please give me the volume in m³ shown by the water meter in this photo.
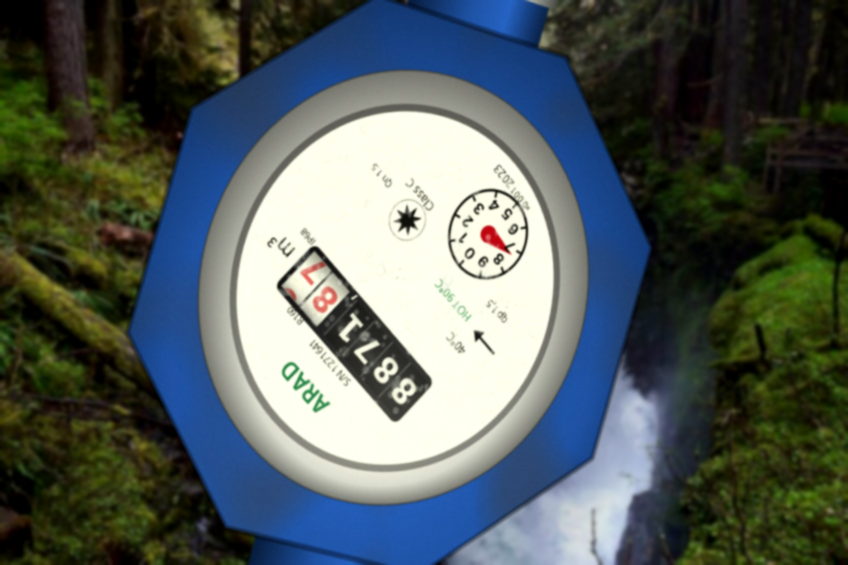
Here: 8871.867 m³
